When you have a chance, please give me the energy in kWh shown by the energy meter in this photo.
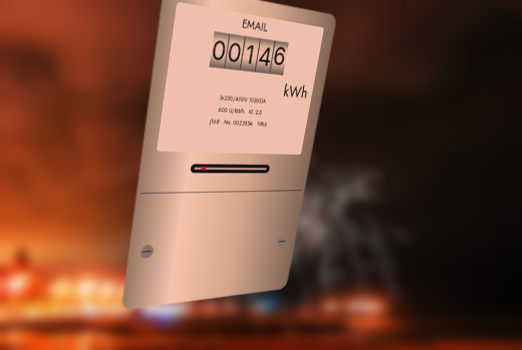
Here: 146 kWh
